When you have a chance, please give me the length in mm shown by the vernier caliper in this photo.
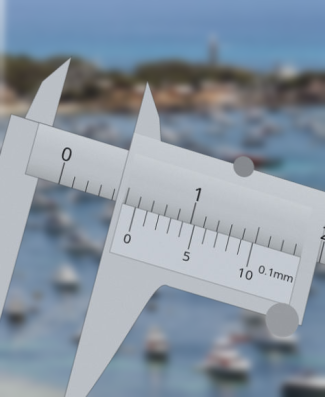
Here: 5.8 mm
